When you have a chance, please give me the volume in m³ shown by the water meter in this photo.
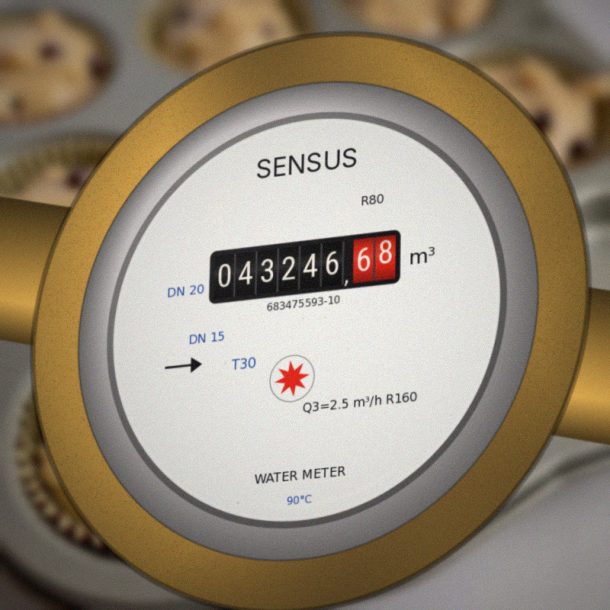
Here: 43246.68 m³
